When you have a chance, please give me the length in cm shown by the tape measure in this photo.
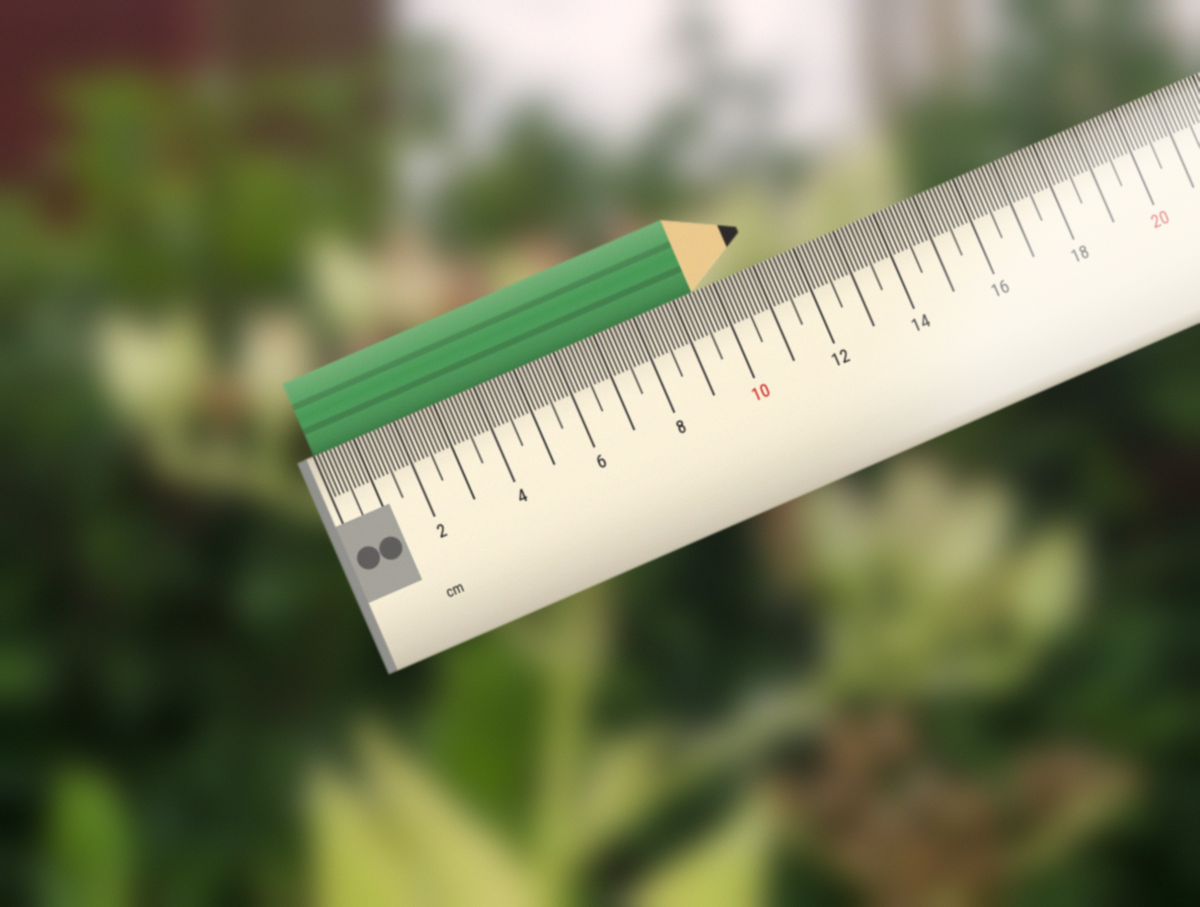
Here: 11 cm
